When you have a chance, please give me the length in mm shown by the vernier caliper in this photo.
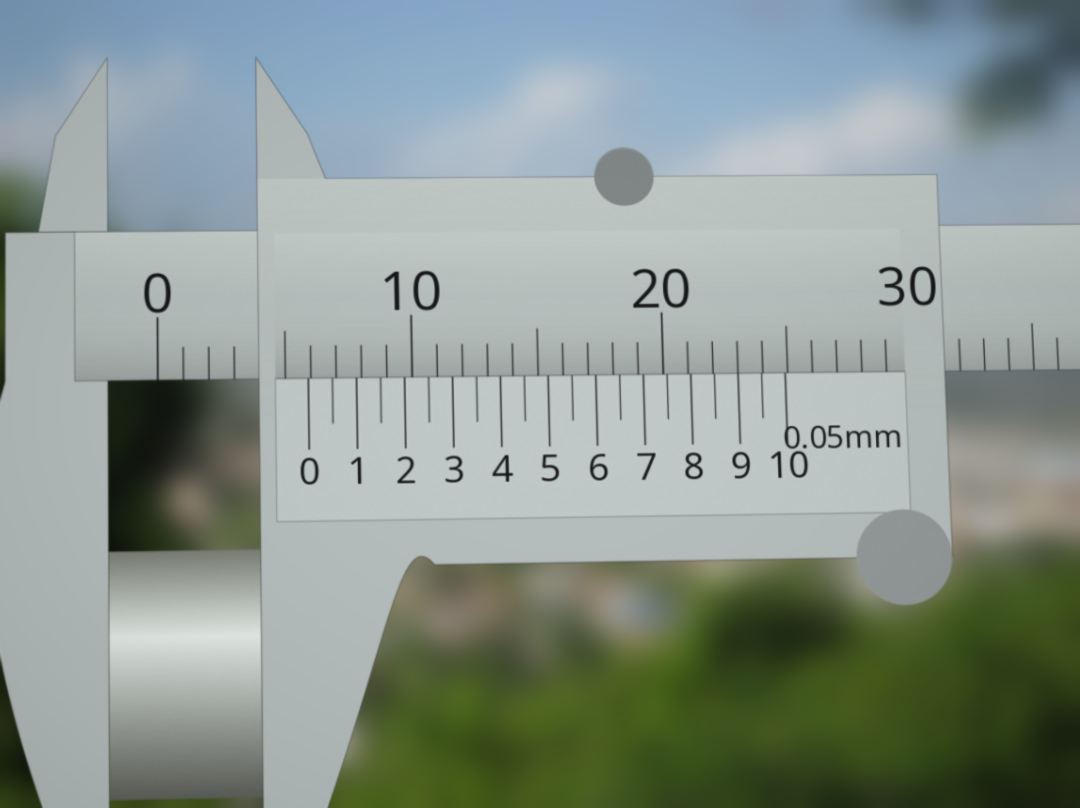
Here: 5.9 mm
